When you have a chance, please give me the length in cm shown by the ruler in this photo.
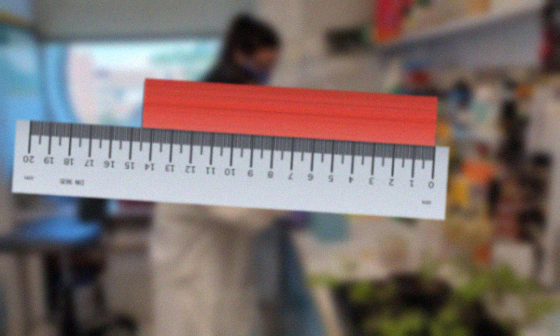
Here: 14.5 cm
